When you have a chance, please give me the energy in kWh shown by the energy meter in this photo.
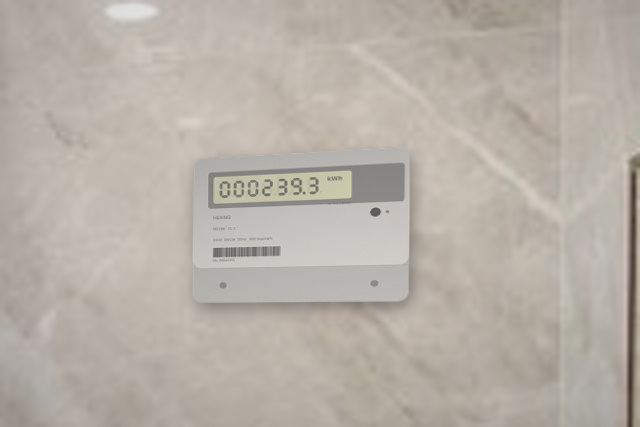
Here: 239.3 kWh
